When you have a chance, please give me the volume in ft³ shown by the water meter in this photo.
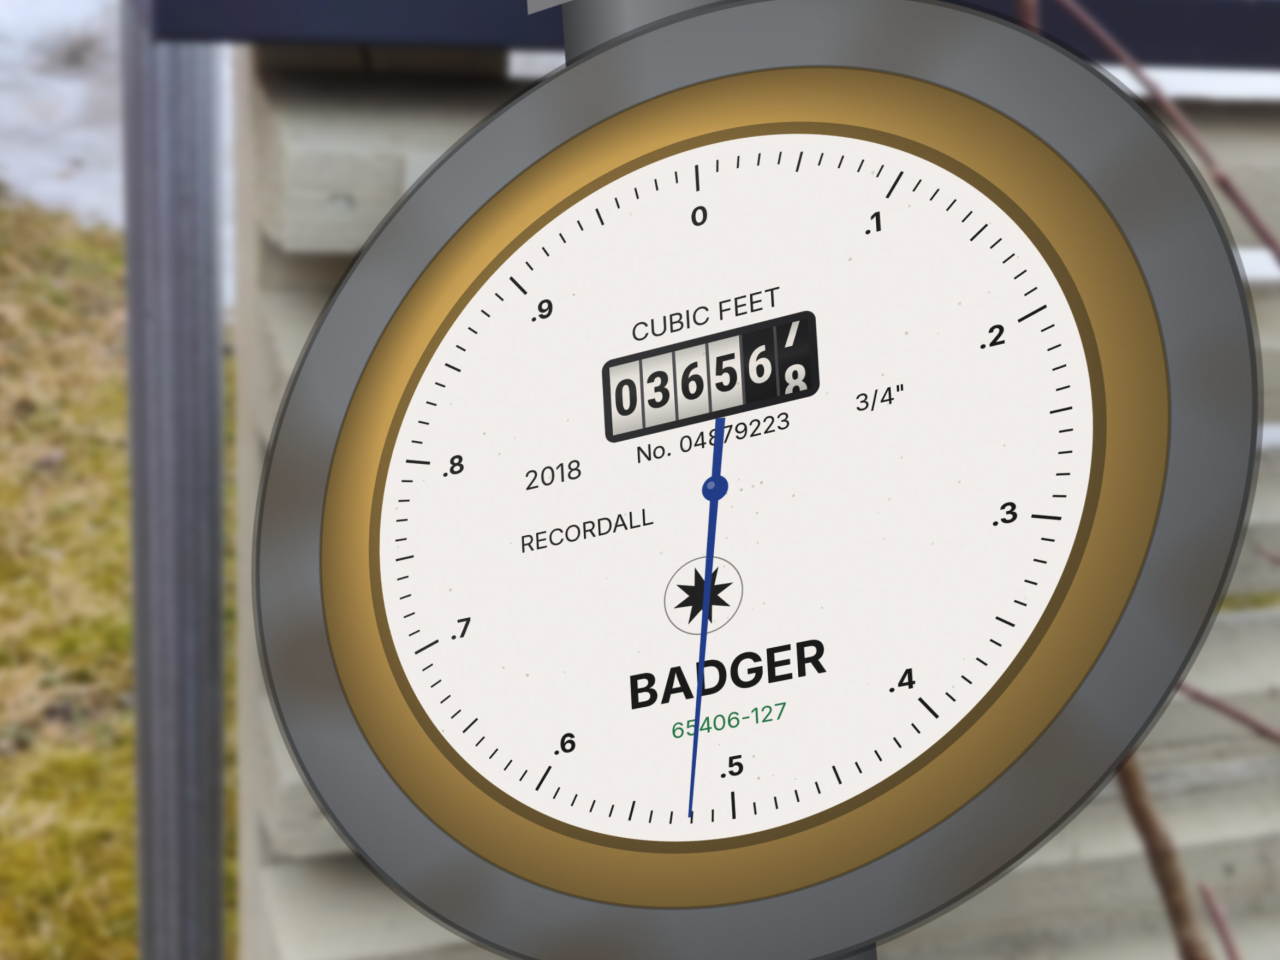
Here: 36567.52 ft³
